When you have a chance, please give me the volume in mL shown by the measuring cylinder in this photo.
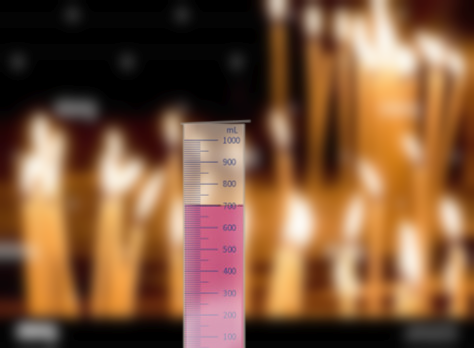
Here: 700 mL
